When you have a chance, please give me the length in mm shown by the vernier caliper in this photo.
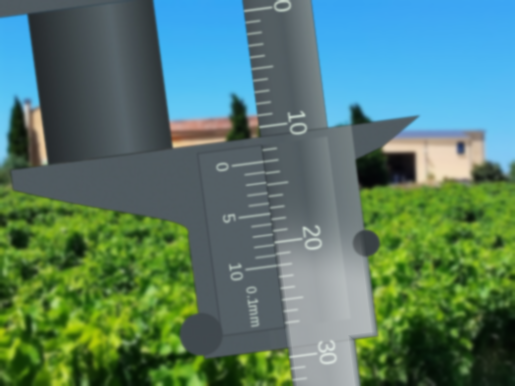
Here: 13.0 mm
